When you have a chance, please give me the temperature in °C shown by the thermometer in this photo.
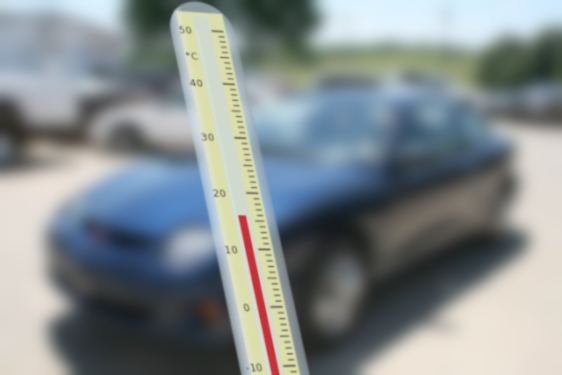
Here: 16 °C
